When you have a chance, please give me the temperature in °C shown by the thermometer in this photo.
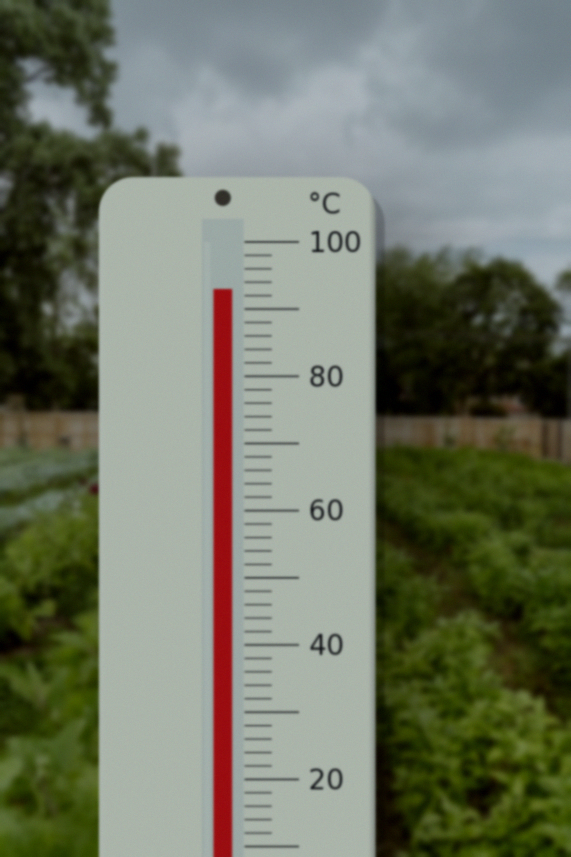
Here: 93 °C
